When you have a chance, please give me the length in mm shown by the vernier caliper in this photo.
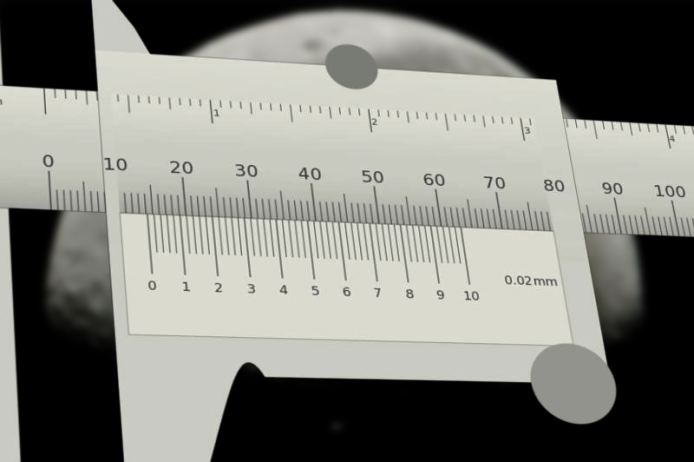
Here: 14.2 mm
